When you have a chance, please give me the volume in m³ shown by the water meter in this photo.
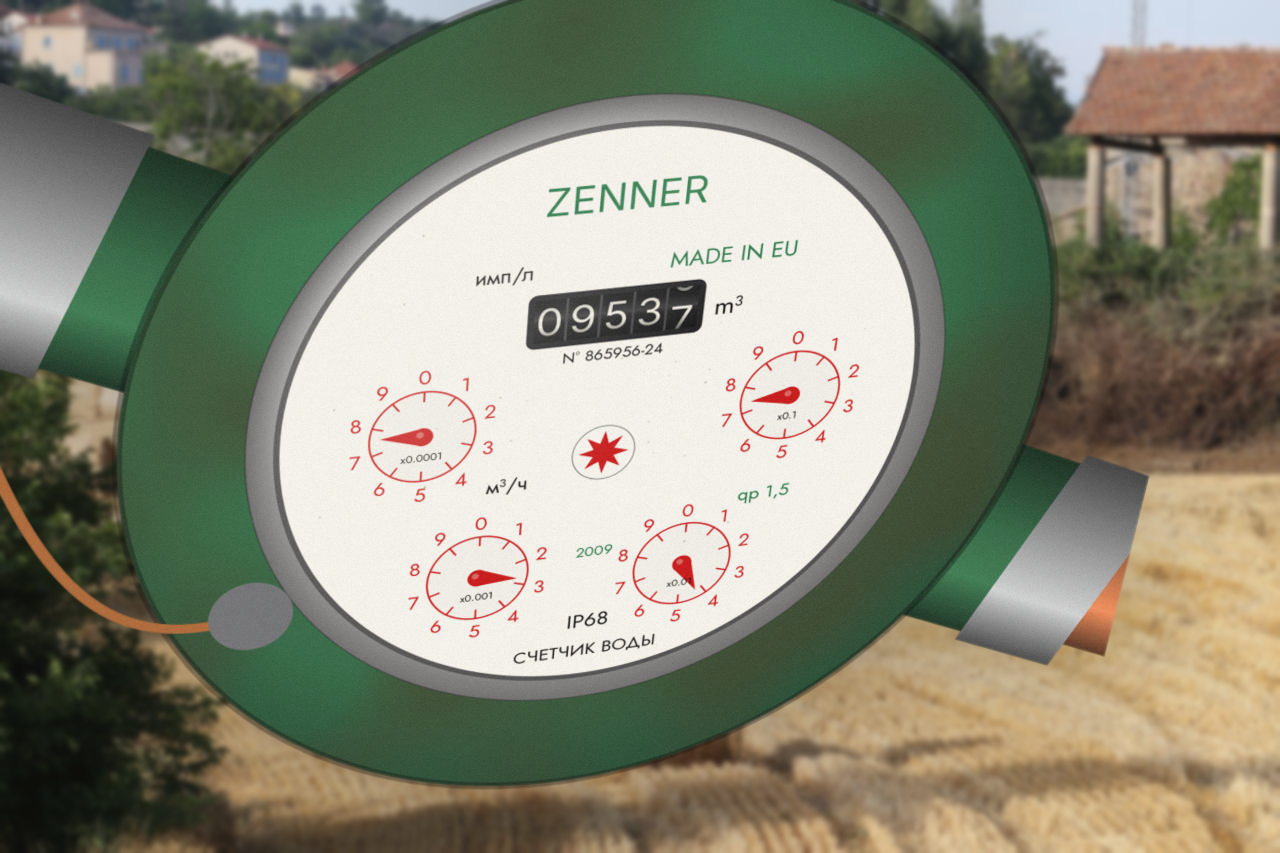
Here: 9536.7427 m³
